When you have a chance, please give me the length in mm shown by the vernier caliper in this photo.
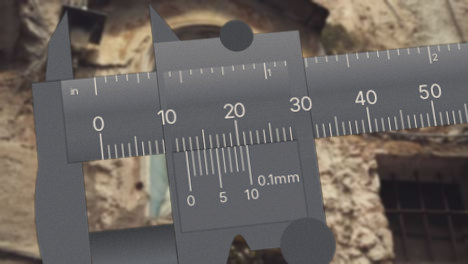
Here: 12.2 mm
